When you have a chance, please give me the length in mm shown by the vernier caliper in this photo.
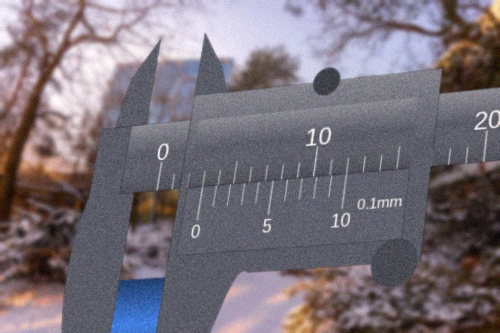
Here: 3.0 mm
